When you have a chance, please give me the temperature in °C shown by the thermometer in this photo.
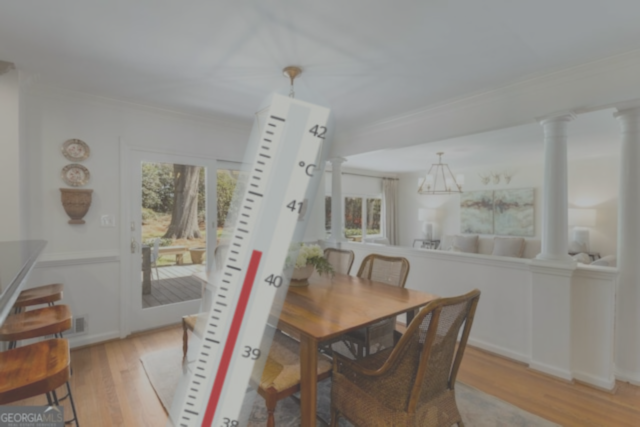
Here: 40.3 °C
